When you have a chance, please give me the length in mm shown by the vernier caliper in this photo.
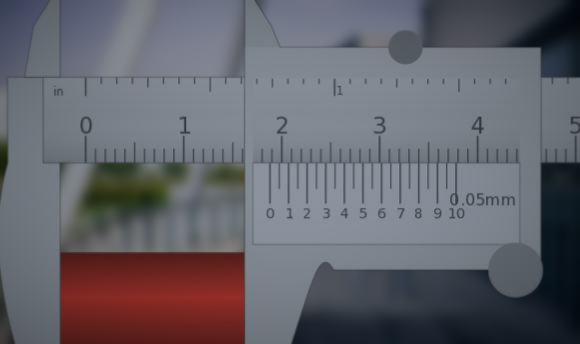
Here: 18.8 mm
